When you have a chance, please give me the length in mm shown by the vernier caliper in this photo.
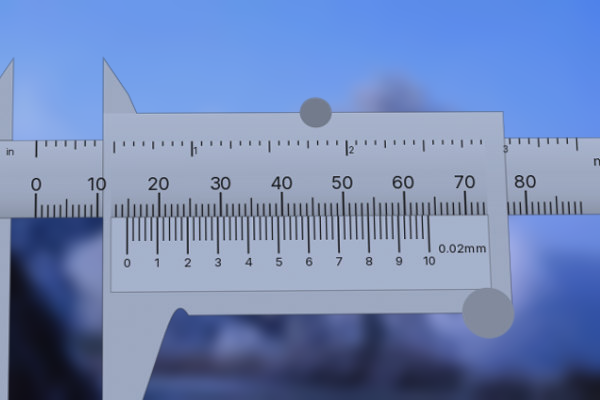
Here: 14.8 mm
